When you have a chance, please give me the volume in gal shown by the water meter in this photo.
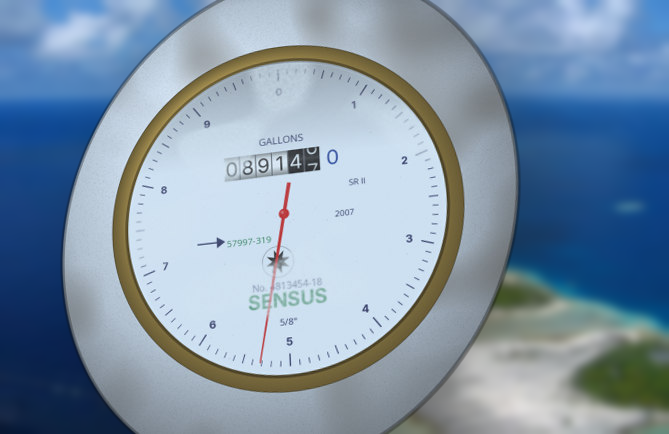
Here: 891465.3 gal
